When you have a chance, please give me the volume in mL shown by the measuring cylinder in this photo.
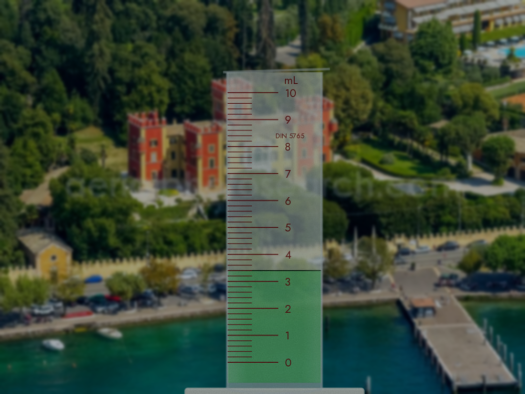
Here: 3.4 mL
